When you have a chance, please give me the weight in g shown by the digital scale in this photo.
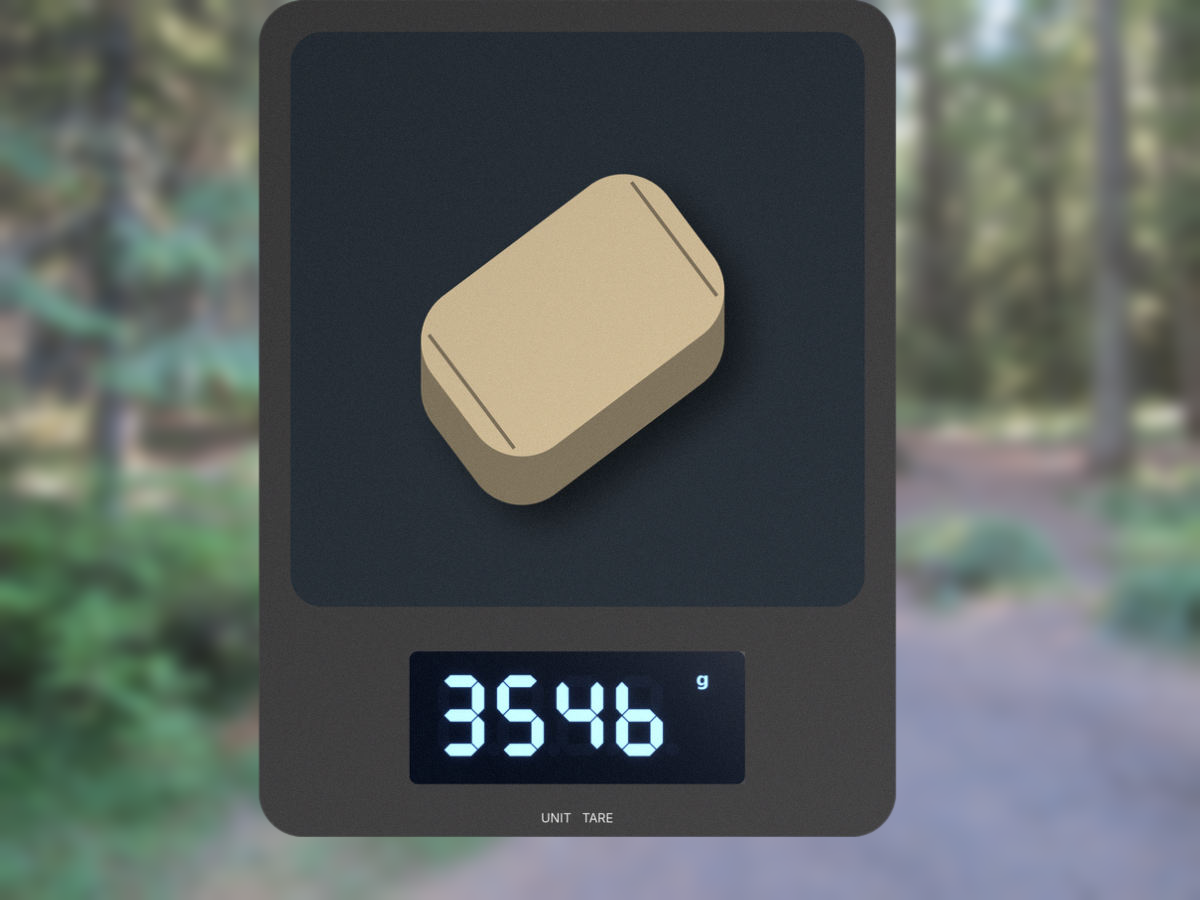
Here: 3546 g
